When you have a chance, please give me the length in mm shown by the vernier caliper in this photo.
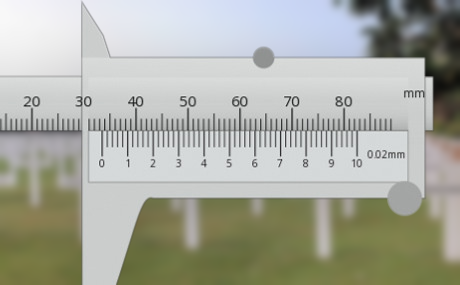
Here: 33.5 mm
